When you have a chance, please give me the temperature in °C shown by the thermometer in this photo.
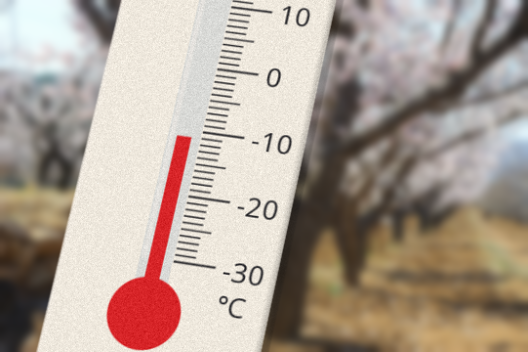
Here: -11 °C
